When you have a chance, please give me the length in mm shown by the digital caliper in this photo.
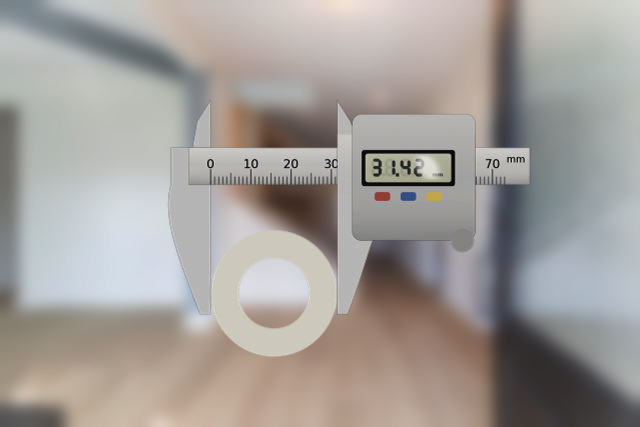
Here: 31.42 mm
